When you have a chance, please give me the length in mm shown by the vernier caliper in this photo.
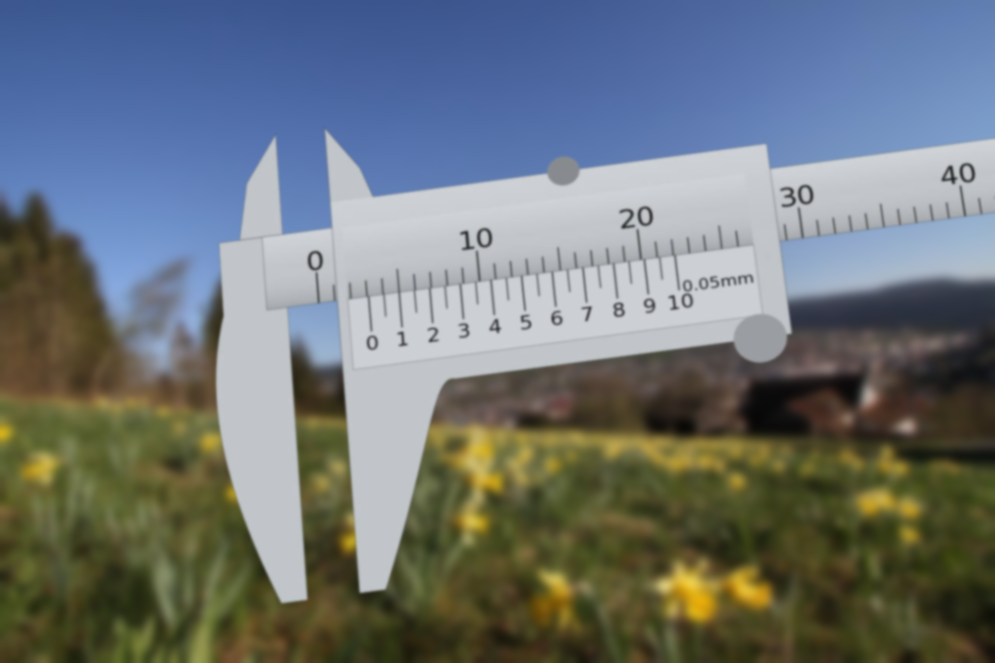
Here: 3.1 mm
